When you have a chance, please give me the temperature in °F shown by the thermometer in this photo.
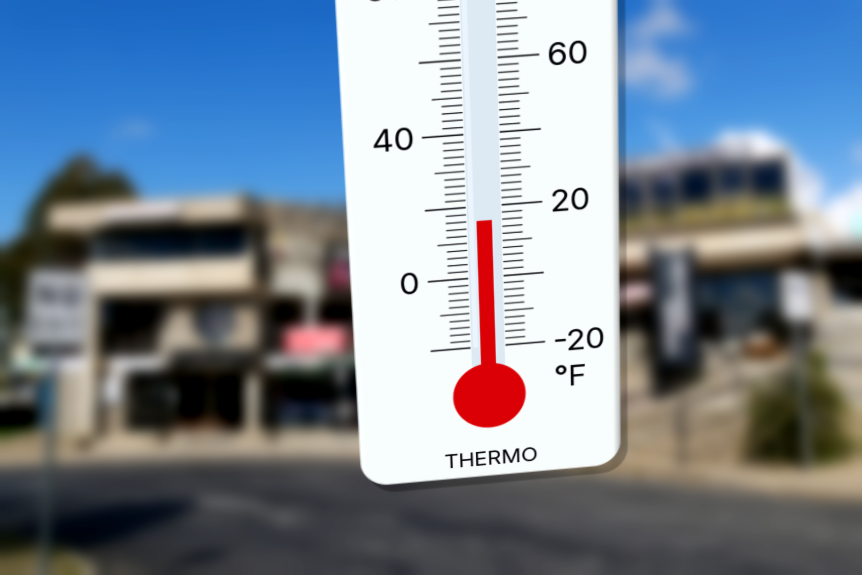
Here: 16 °F
